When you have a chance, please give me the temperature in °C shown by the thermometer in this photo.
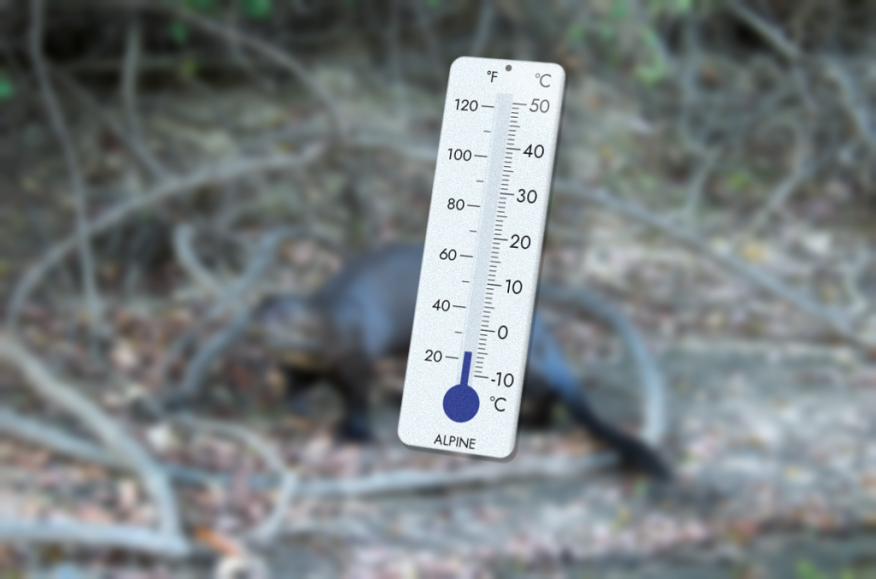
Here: -5 °C
